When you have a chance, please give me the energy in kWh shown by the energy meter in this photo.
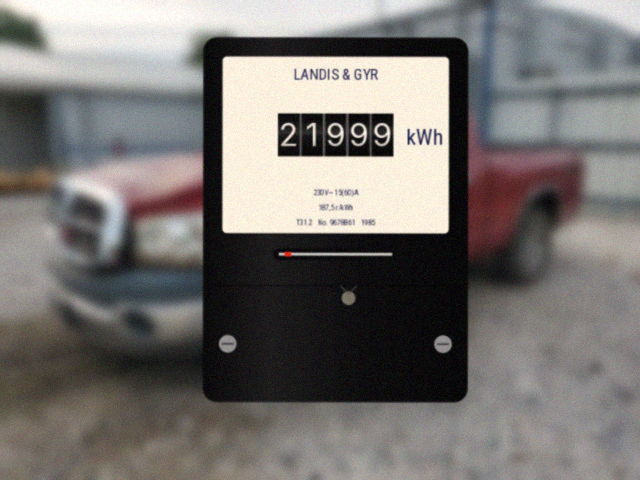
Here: 21999 kWh
